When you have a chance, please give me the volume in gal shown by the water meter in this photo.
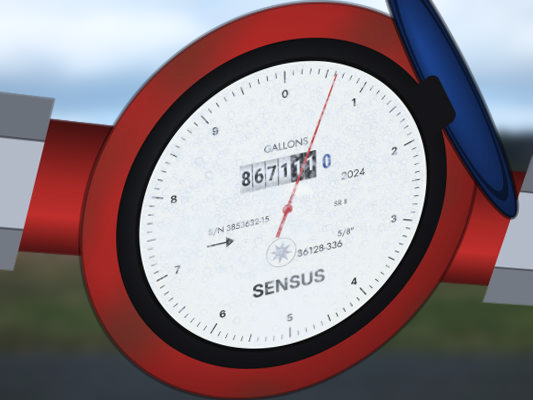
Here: 8671110.6 gal
